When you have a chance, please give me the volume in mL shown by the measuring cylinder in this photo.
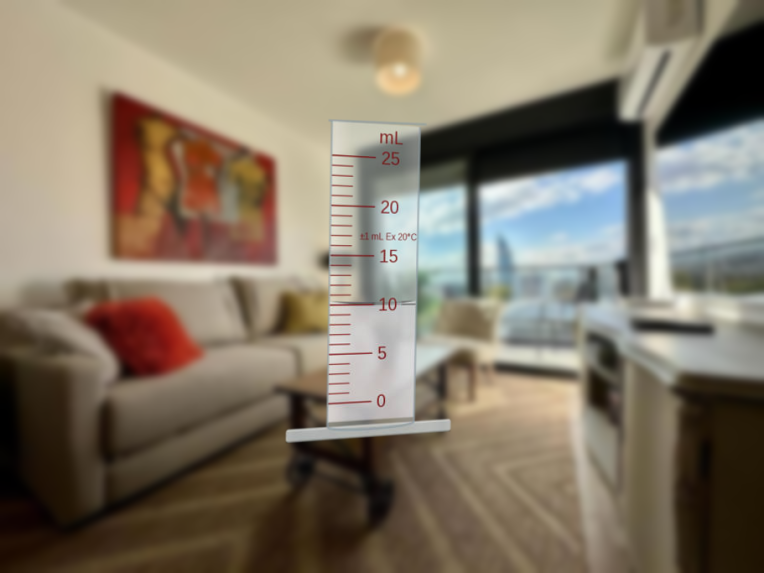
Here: 10 mL
